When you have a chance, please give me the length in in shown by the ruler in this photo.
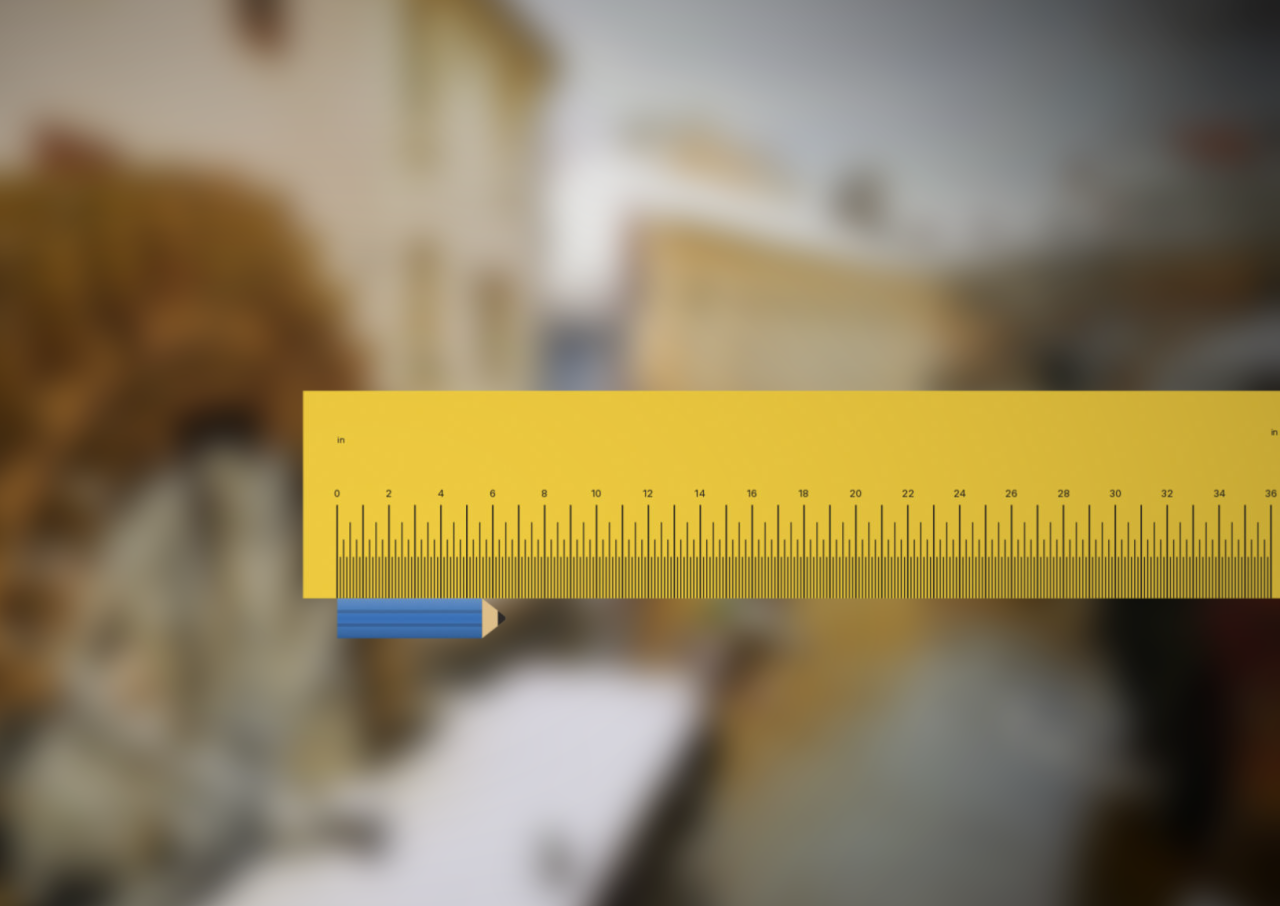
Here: 6.5 in
